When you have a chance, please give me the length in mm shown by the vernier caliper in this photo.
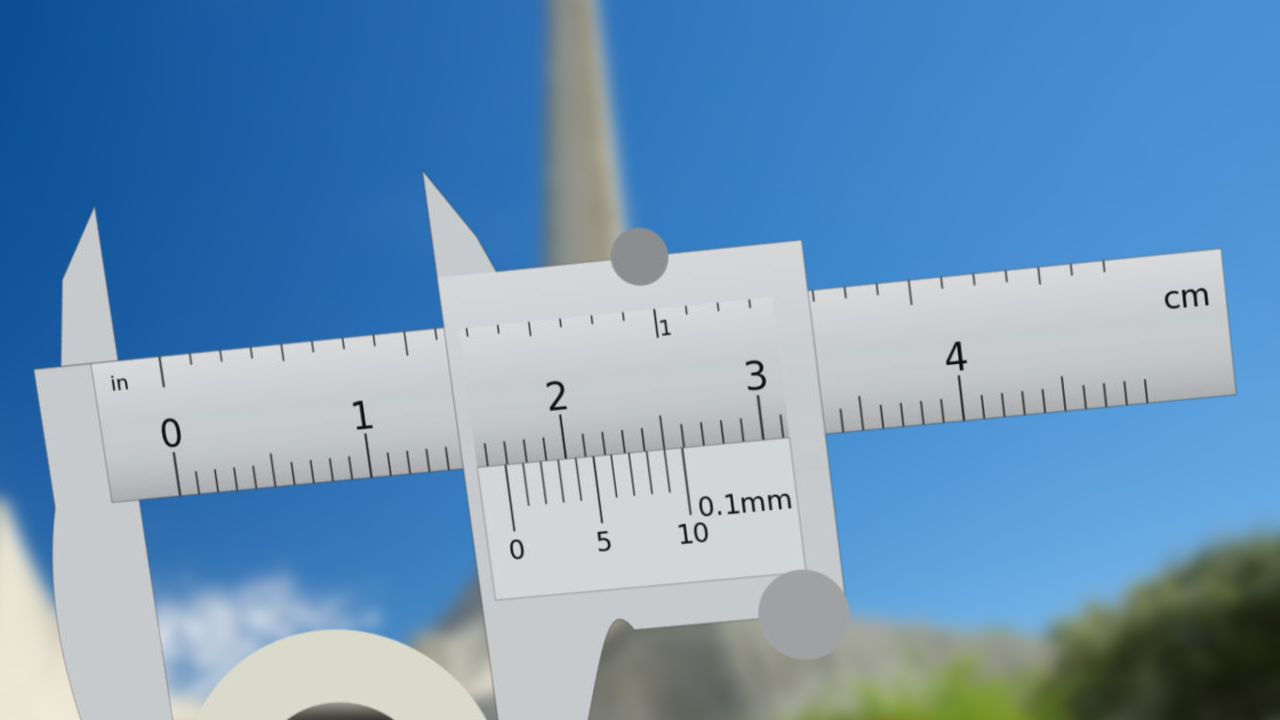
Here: 16.9 mm
